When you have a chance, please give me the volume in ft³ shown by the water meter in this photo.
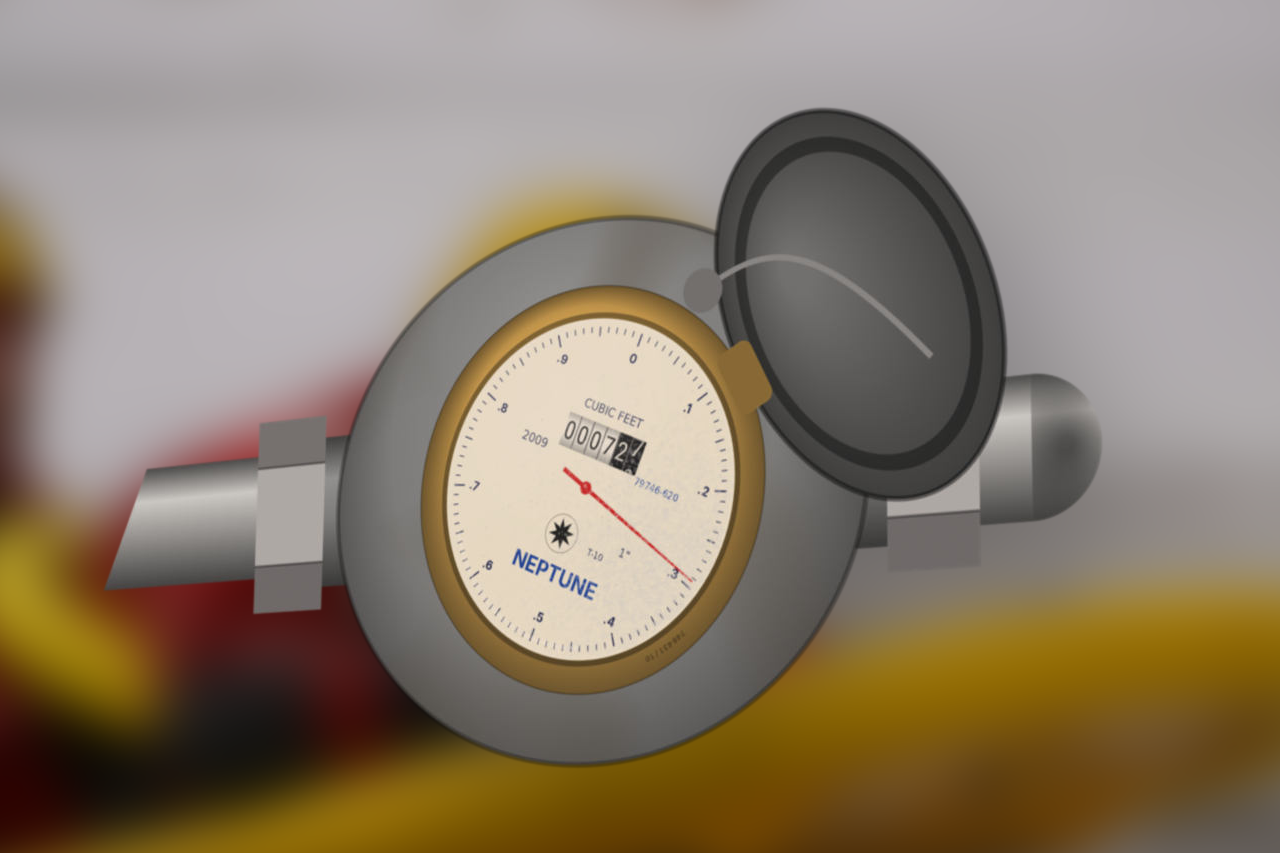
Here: 727.29 ft³
